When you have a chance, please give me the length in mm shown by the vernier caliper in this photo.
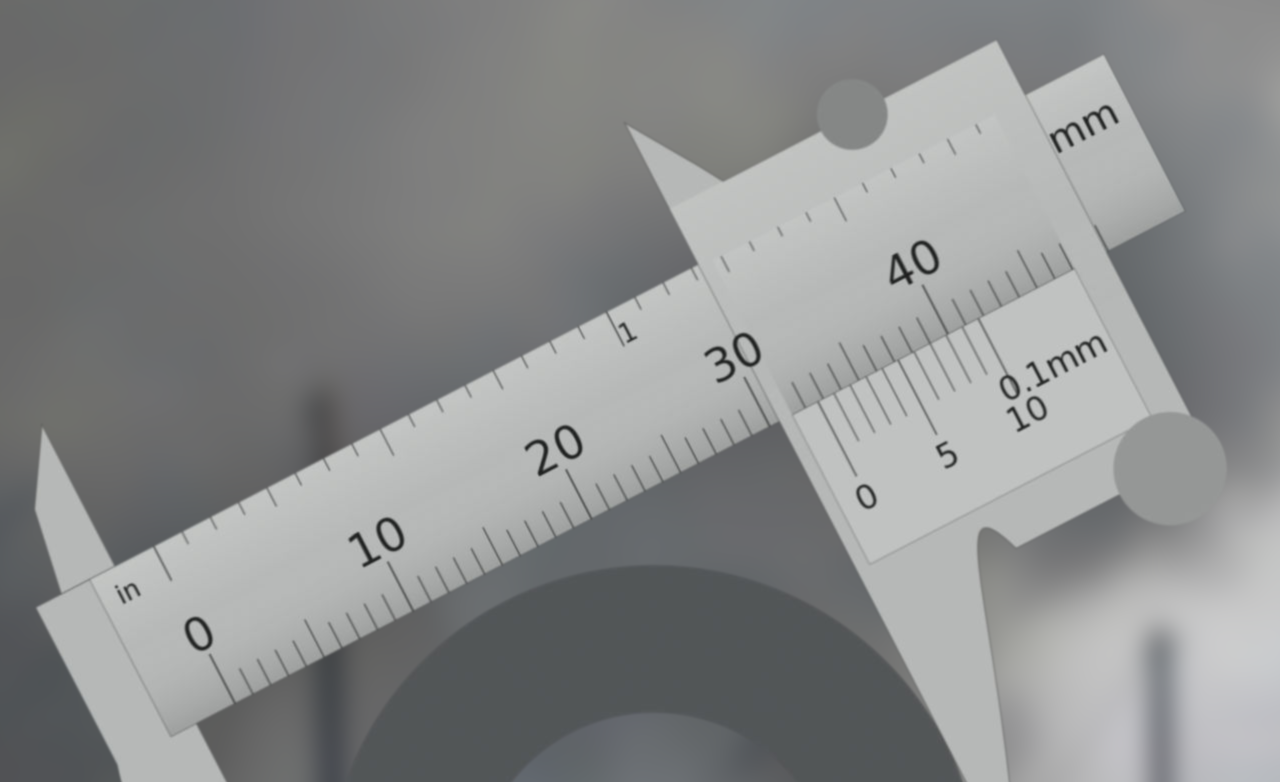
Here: 32.7 mm
